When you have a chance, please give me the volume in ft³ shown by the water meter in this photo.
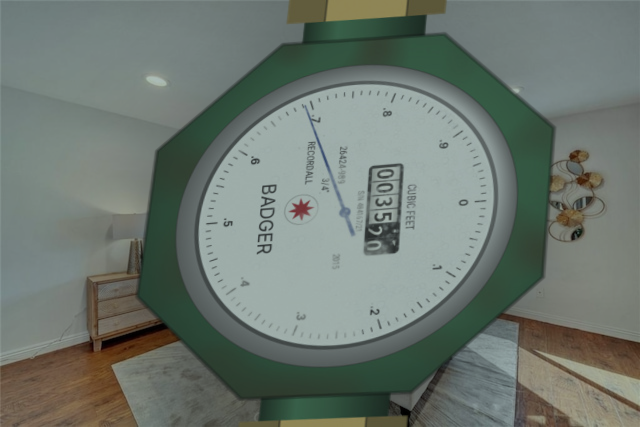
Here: 3519.69 ft³
